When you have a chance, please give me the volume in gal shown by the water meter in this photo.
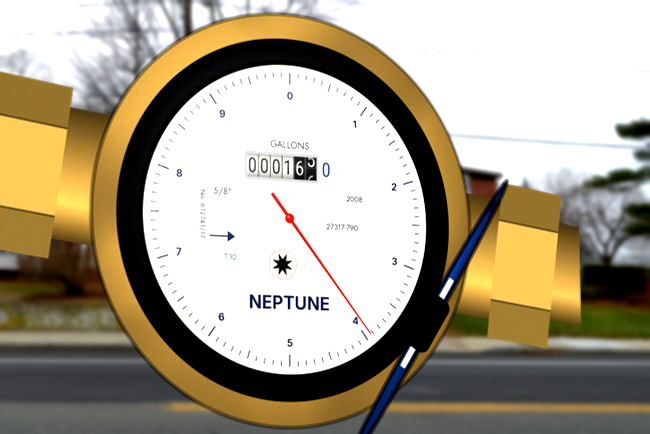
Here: 1653.9 gal
